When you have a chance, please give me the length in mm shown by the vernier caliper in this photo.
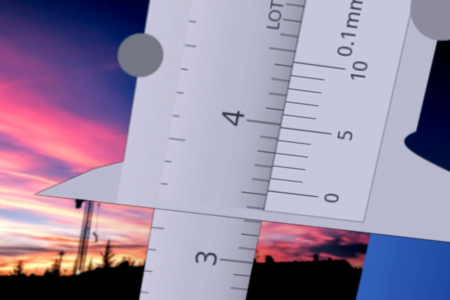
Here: 35.3 mm
